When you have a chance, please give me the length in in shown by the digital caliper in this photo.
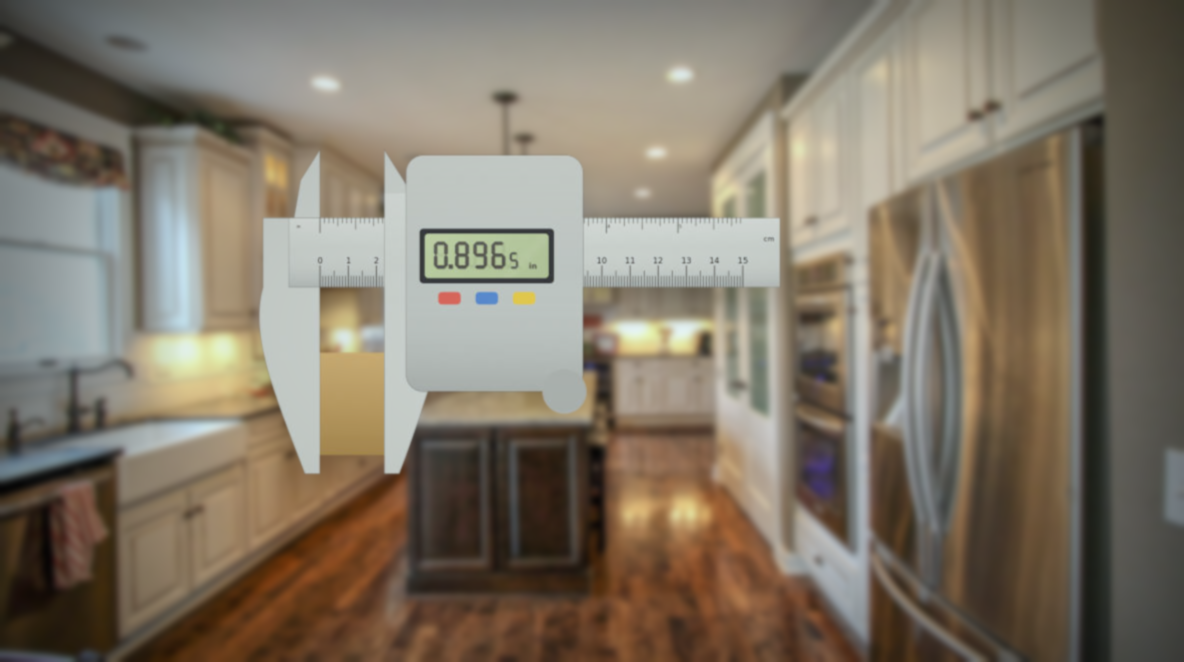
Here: 0.8965 in
